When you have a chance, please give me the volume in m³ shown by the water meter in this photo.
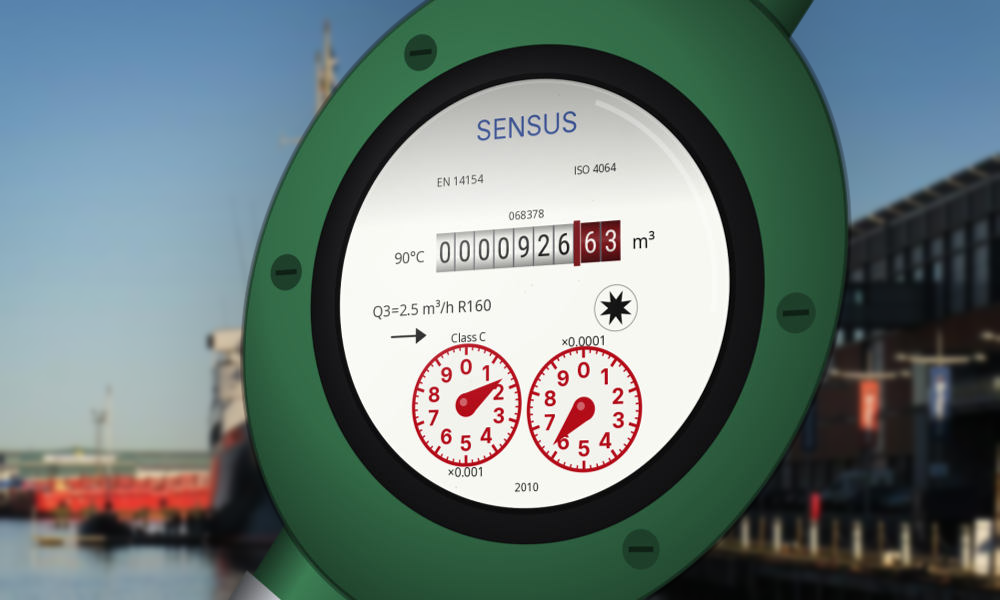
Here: 926.6316 m³
